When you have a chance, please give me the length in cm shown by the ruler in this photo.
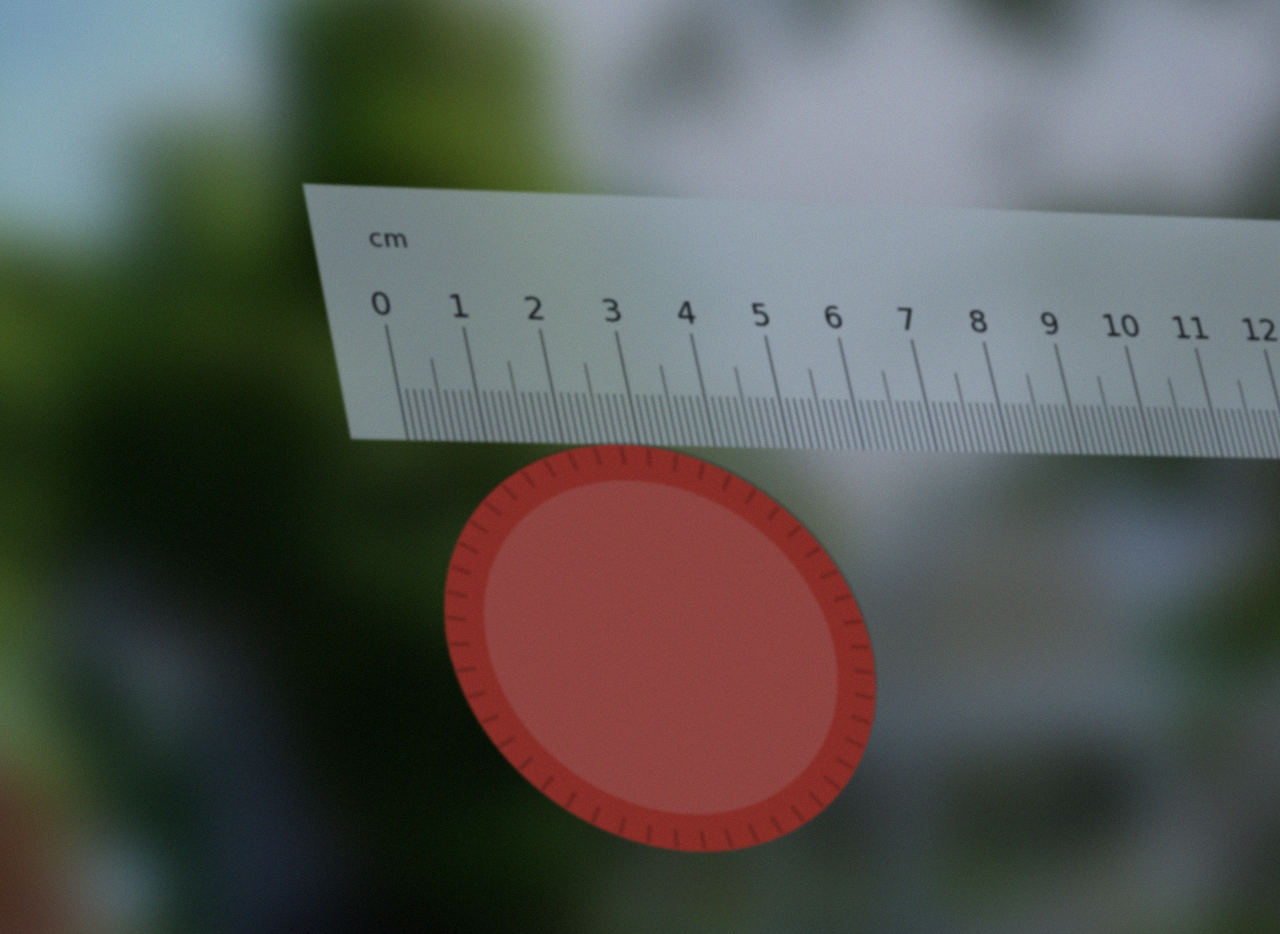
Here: 5.5 cm
